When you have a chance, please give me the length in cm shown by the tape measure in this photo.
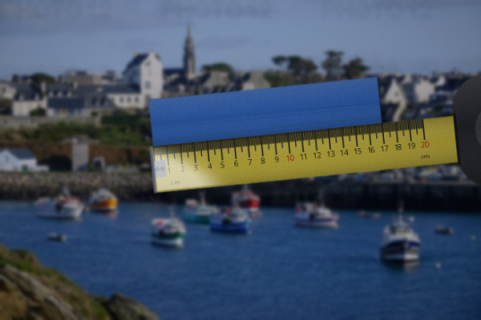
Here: 17 cm
